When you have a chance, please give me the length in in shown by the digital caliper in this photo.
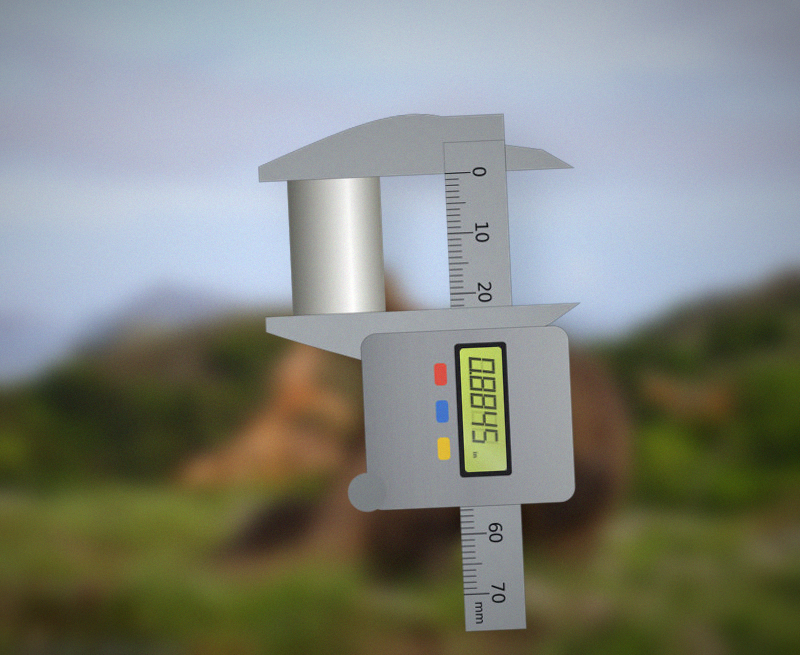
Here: 0.8845 in
